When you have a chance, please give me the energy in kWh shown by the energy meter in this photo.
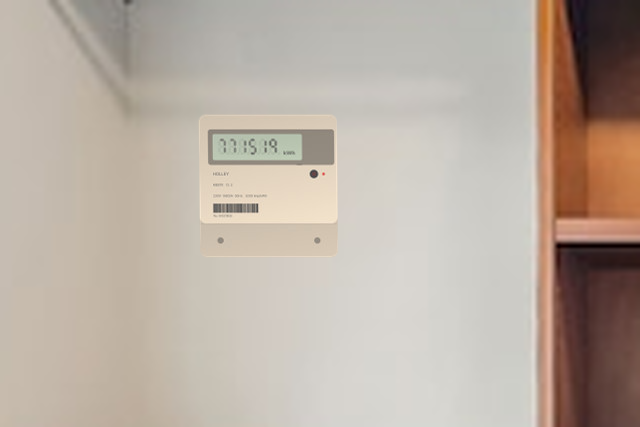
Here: 771519 kWh
